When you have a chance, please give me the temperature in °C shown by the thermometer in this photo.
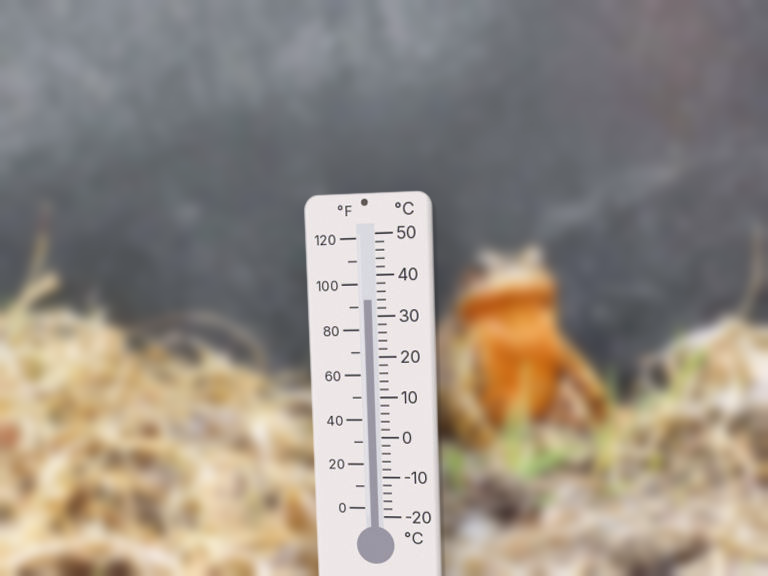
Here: 34 °C
